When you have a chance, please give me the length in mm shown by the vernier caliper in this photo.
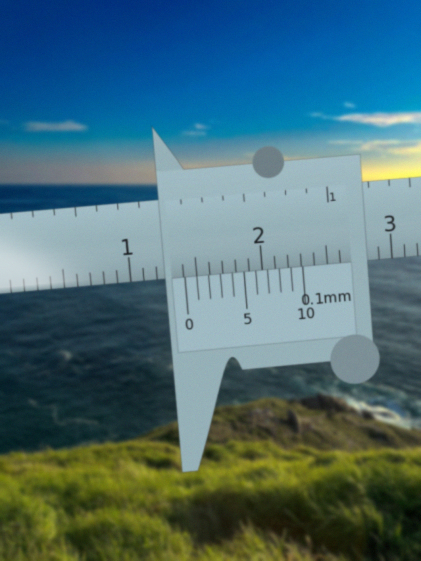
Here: 14.1 mm
